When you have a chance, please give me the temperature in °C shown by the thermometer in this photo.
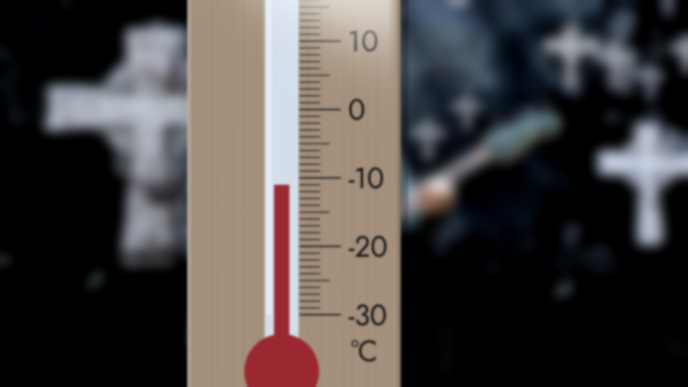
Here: -11 °C
